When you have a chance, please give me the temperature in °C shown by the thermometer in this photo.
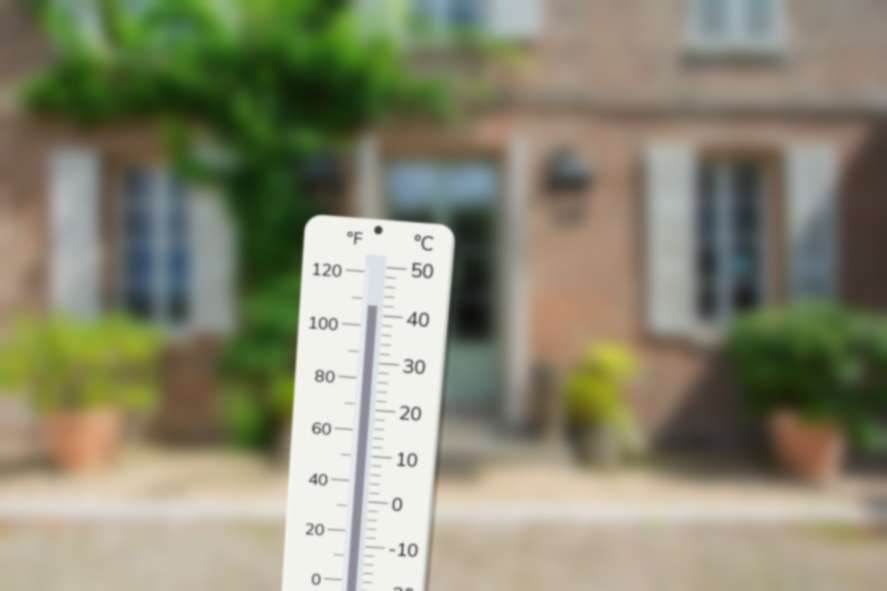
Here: 42 °C
